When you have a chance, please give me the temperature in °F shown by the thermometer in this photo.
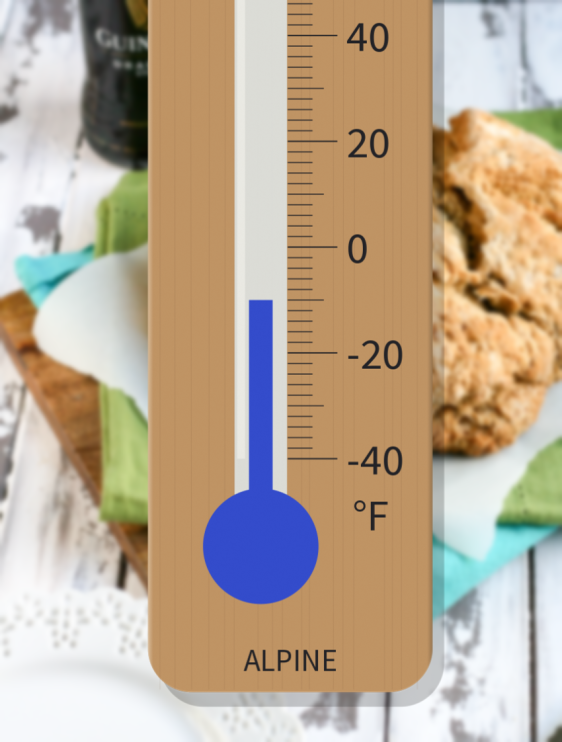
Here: -10 °F
